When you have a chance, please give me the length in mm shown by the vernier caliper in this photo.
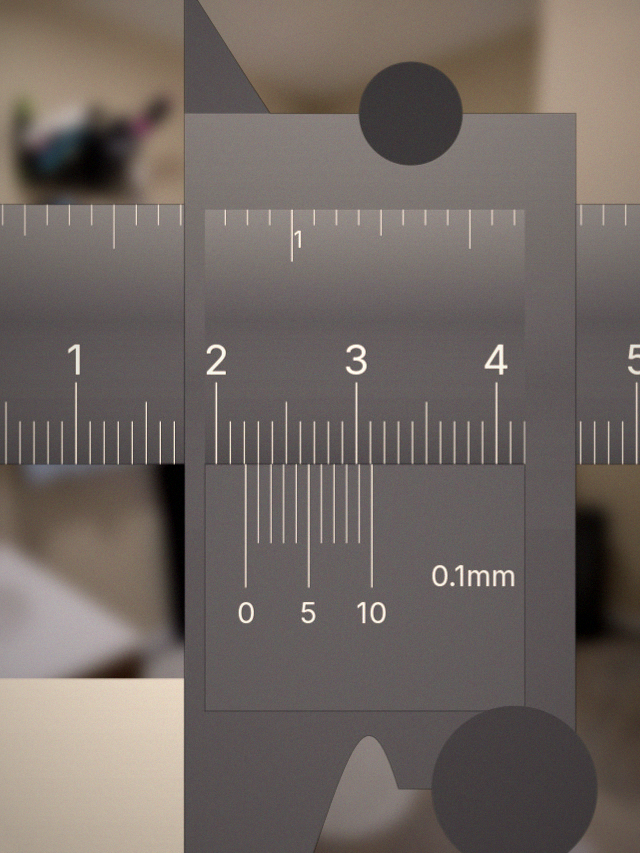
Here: 22.1 mm
